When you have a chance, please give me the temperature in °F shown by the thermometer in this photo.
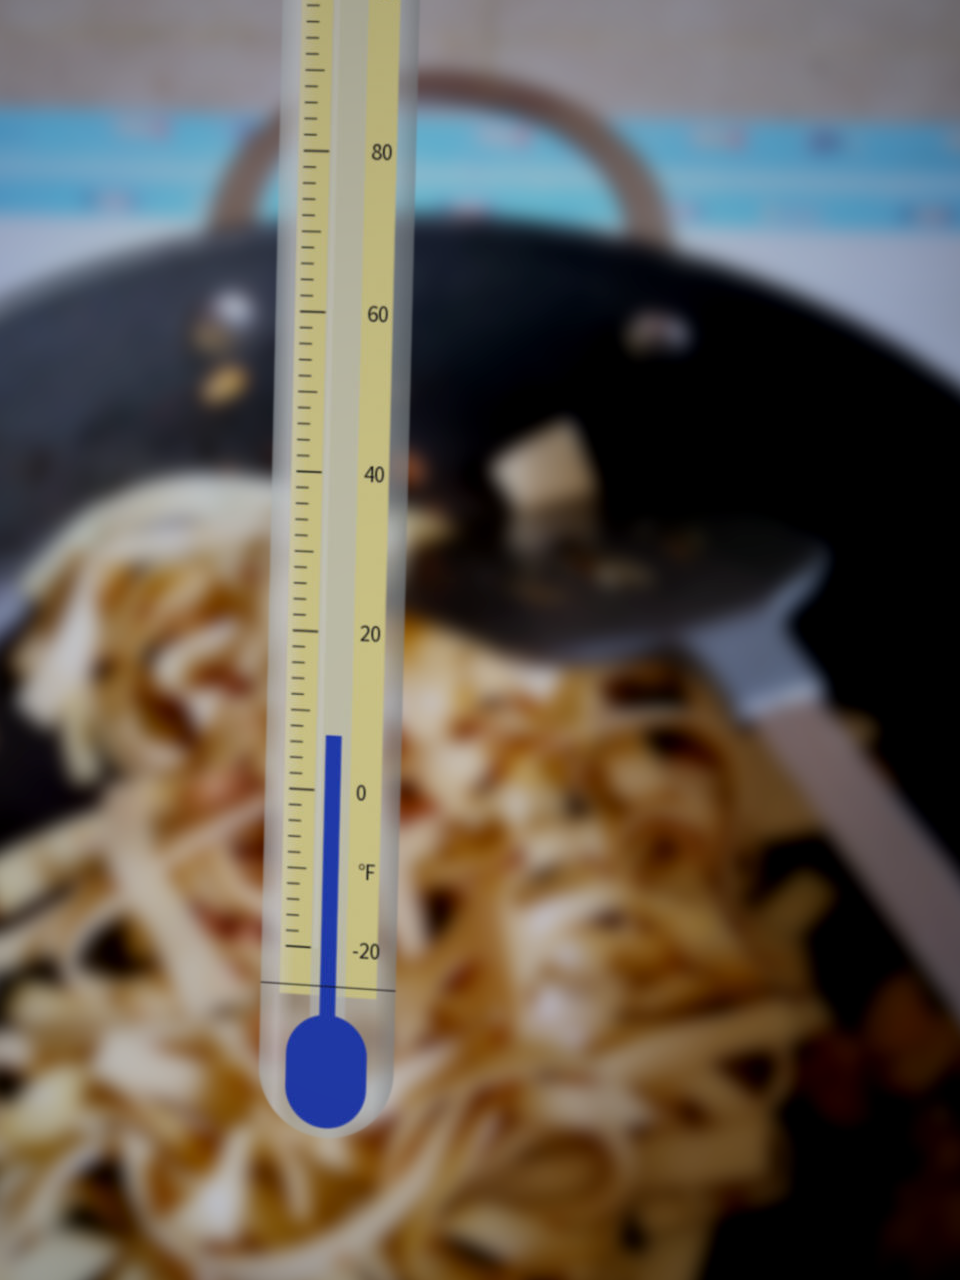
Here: 7 °F
